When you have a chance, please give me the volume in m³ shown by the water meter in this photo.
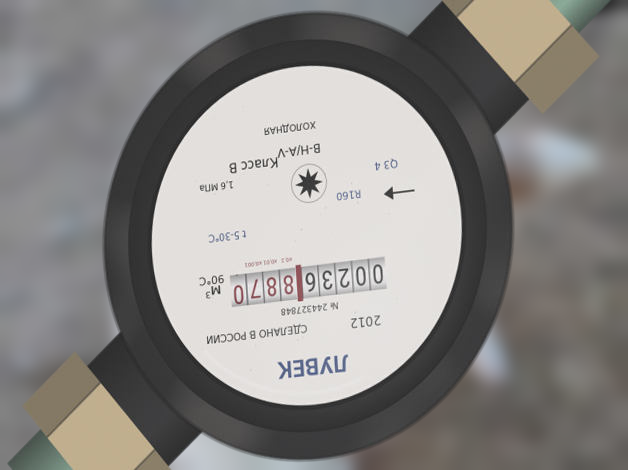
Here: 236.8870 m³
